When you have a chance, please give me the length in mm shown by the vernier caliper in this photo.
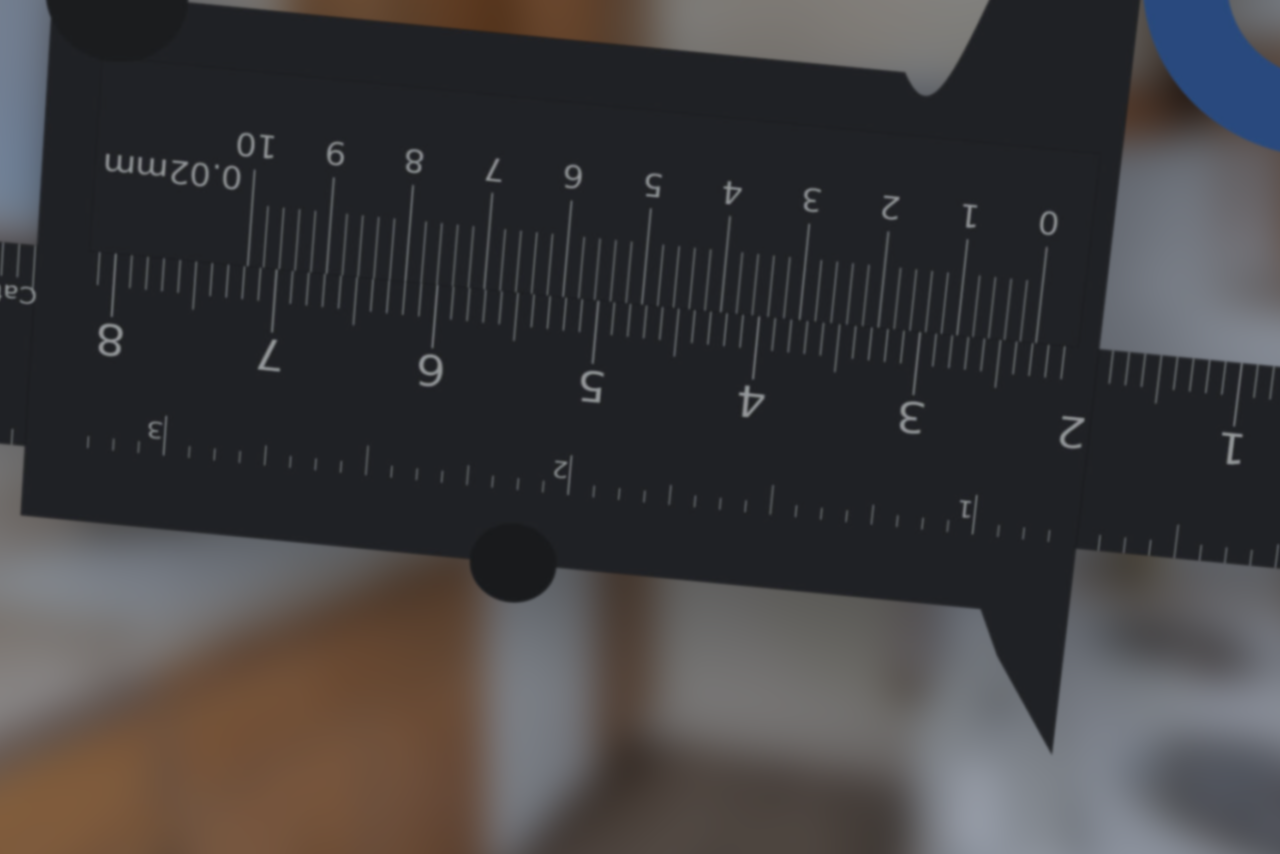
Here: 22.8 mm
